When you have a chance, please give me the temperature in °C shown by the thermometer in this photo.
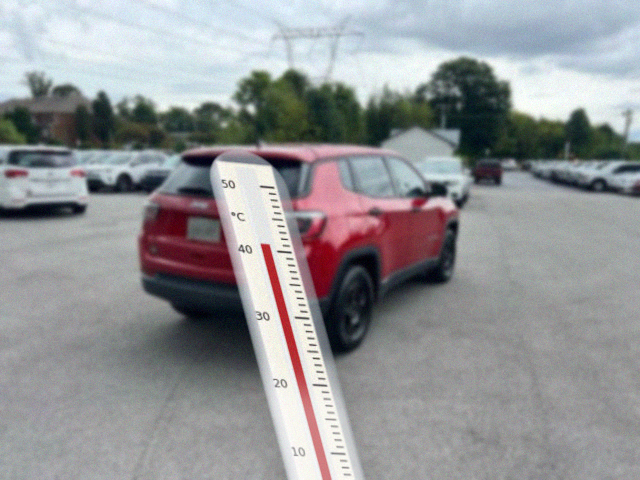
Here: 41 °C
